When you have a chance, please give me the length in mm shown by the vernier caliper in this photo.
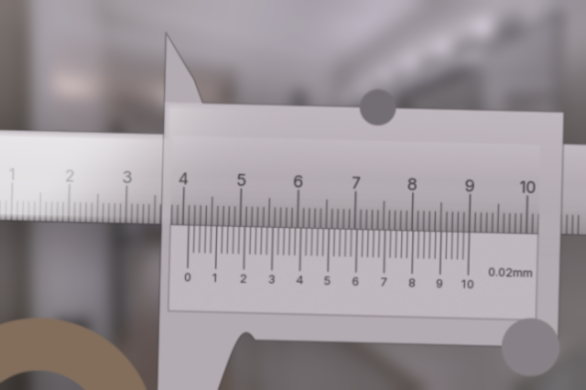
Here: 41.0 mm
